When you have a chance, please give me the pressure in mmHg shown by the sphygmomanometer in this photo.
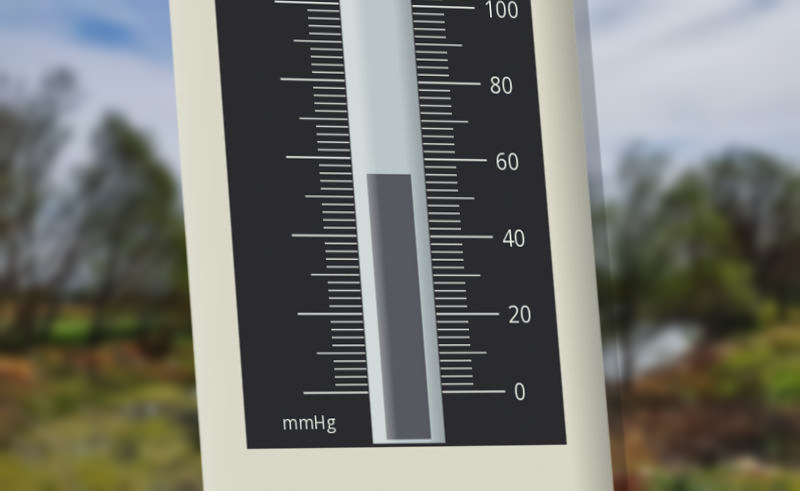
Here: 56 mmHg
